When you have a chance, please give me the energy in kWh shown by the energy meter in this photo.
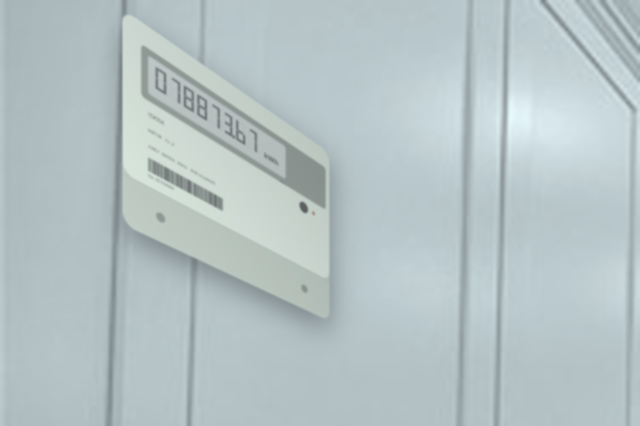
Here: 78873.67 kWh
